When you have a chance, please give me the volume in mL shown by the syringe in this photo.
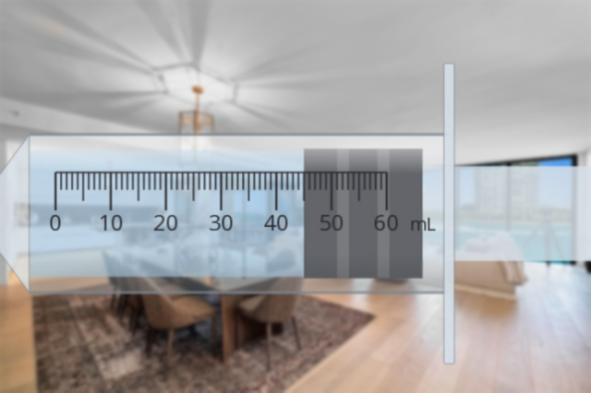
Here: 45 mL
